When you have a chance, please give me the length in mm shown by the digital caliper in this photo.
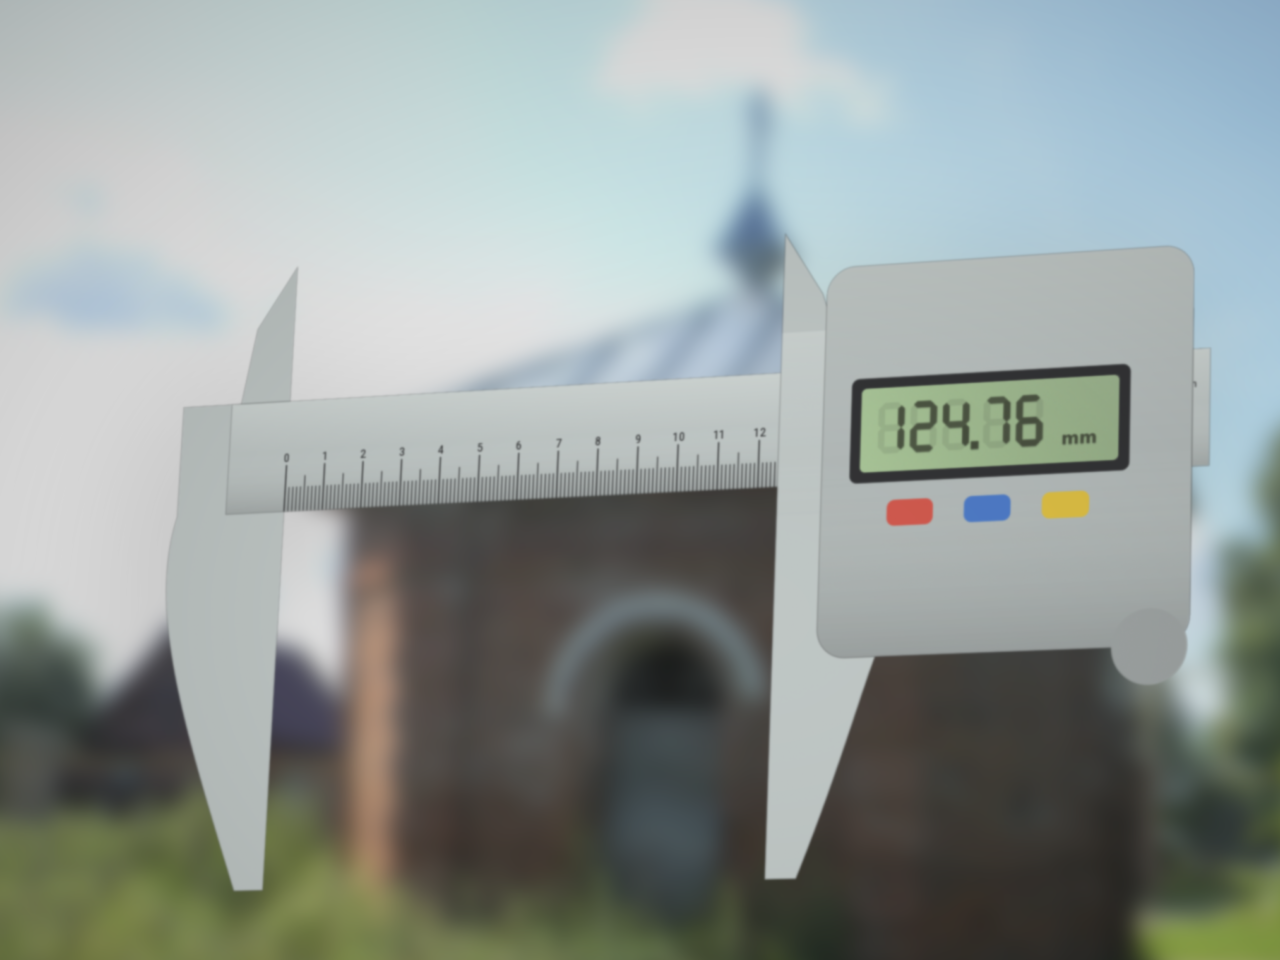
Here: 124.76 mm
